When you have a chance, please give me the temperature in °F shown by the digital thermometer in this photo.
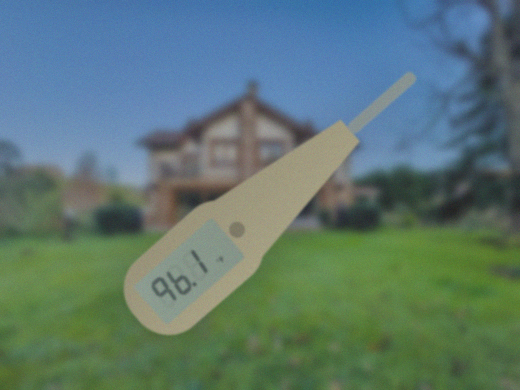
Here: 96.1 °F
